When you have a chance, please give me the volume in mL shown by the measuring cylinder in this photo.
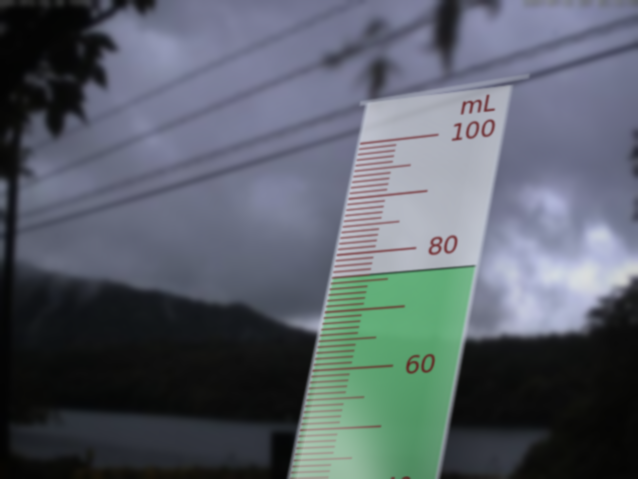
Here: 76 mL
